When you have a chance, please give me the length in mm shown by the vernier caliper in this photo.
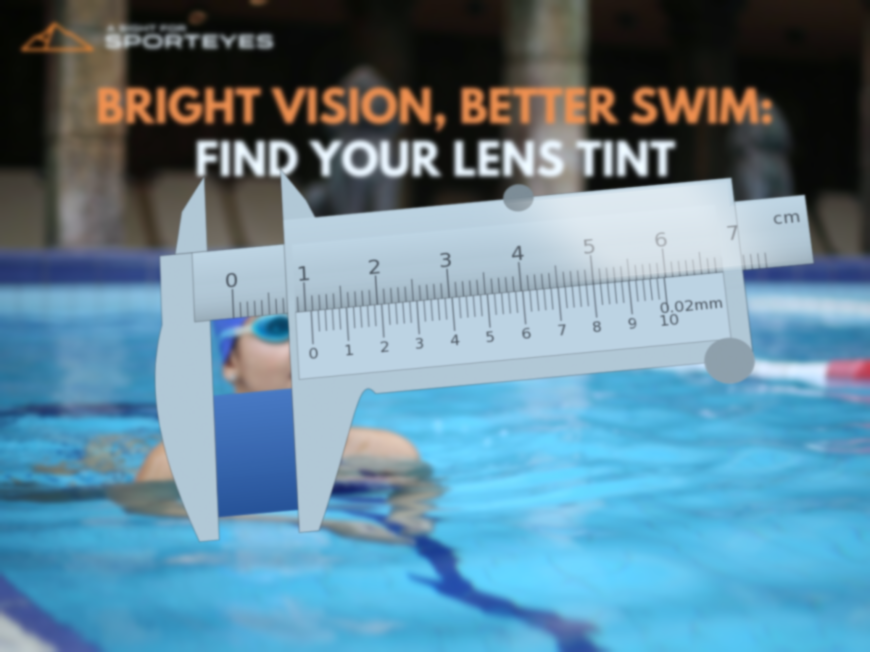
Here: 10.8 mm
